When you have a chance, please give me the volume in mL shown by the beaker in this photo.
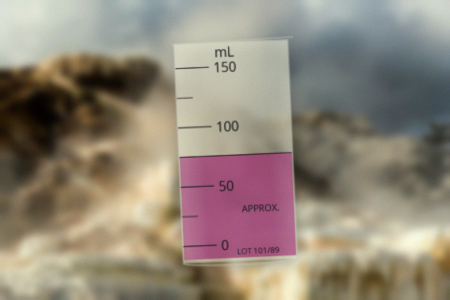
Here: 75 mL
